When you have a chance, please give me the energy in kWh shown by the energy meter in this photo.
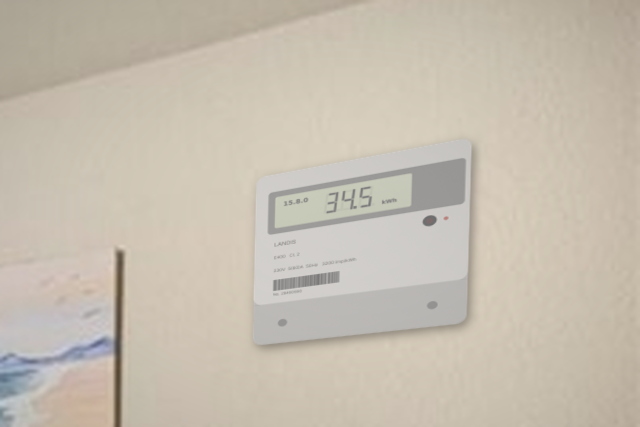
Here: 34.5 kWh
